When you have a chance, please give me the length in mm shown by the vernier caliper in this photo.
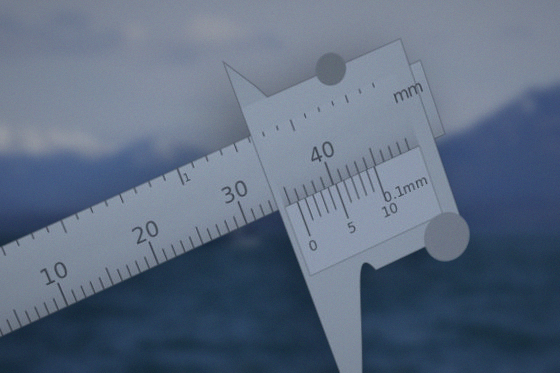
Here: 35.8 mm
